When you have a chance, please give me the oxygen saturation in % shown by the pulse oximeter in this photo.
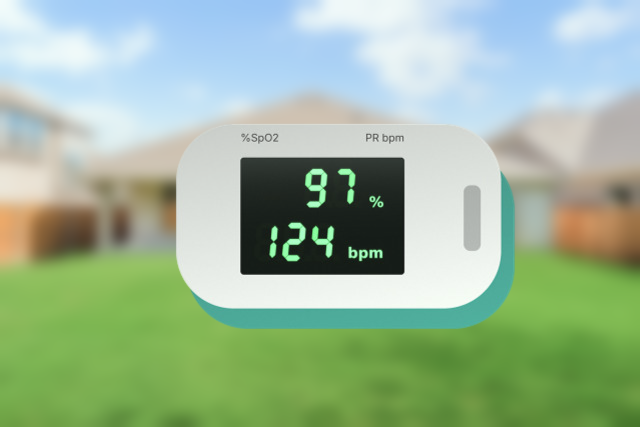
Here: 97 %
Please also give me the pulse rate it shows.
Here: 124 bpm
